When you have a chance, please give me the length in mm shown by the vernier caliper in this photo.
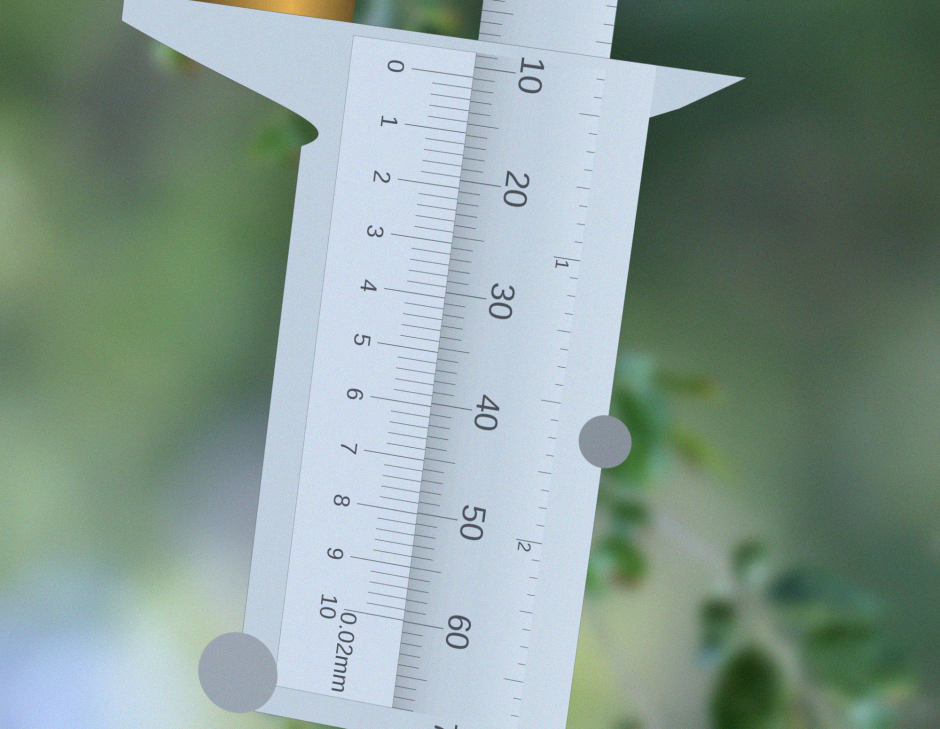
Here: 10.9 mm
